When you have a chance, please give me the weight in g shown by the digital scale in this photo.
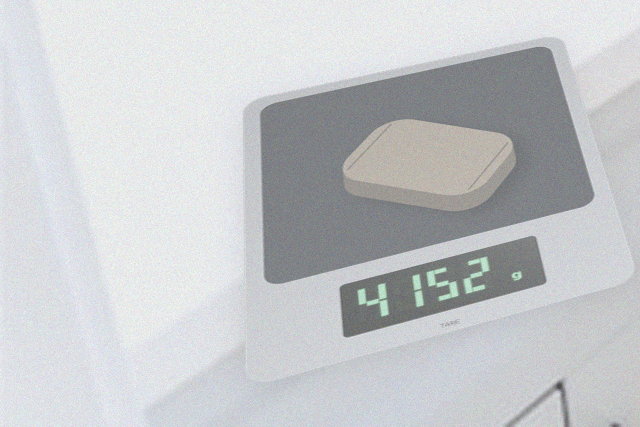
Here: 4152 g
